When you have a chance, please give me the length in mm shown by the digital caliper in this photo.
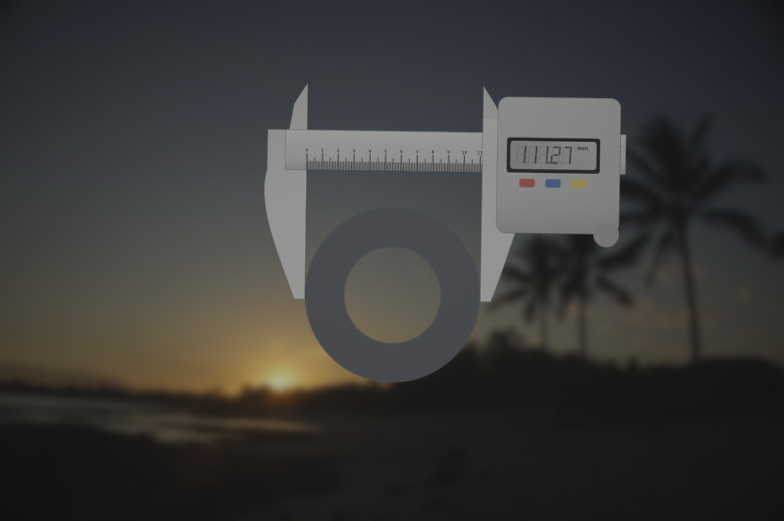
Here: 111.27 mm
